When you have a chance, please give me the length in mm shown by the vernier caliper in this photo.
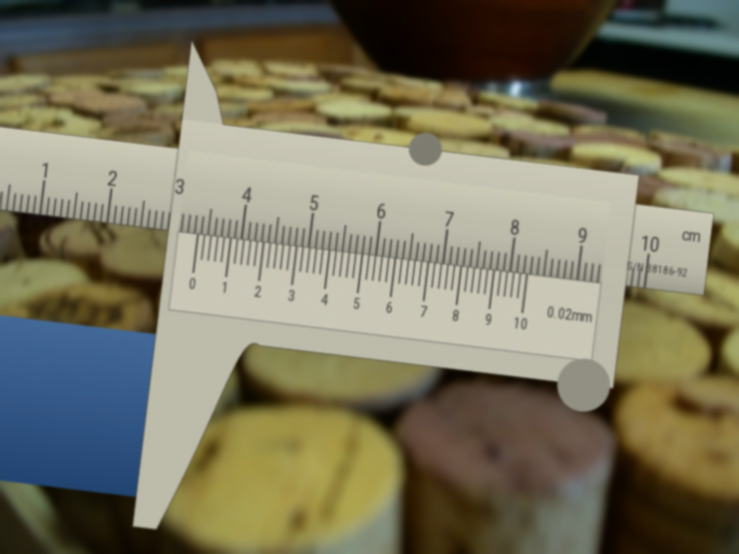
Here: 33.5 mm
